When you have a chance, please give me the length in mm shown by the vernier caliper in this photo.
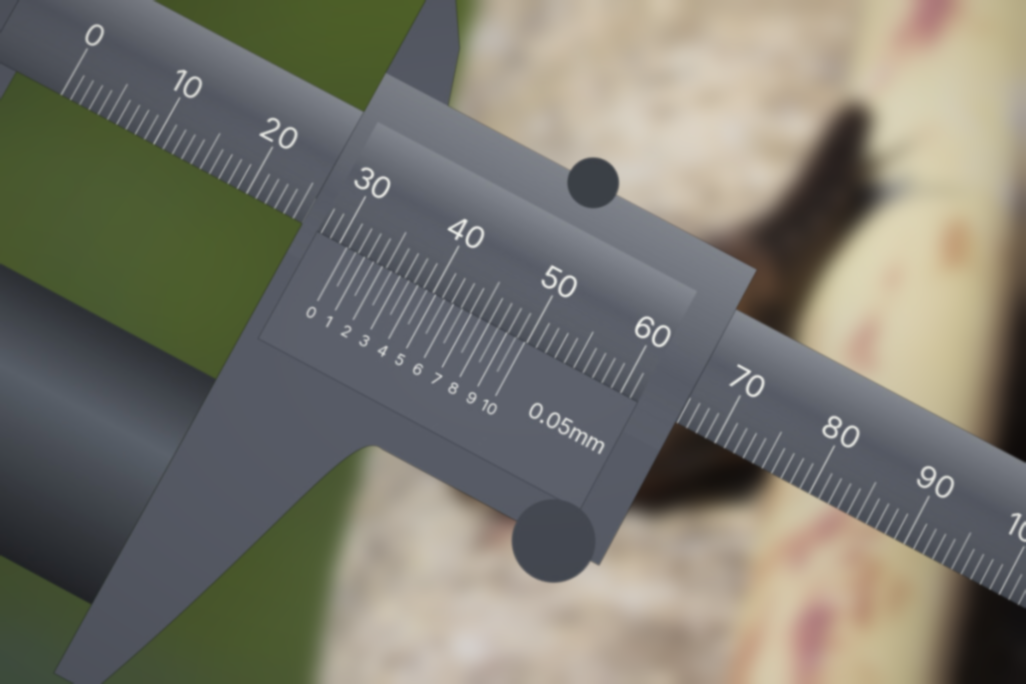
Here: 30.8 mm
